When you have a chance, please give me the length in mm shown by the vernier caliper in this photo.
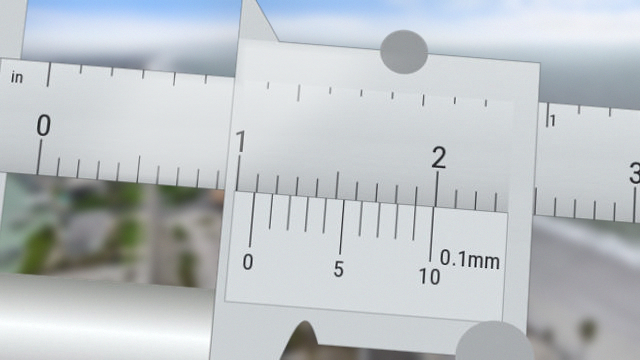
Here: 10.9 mm
